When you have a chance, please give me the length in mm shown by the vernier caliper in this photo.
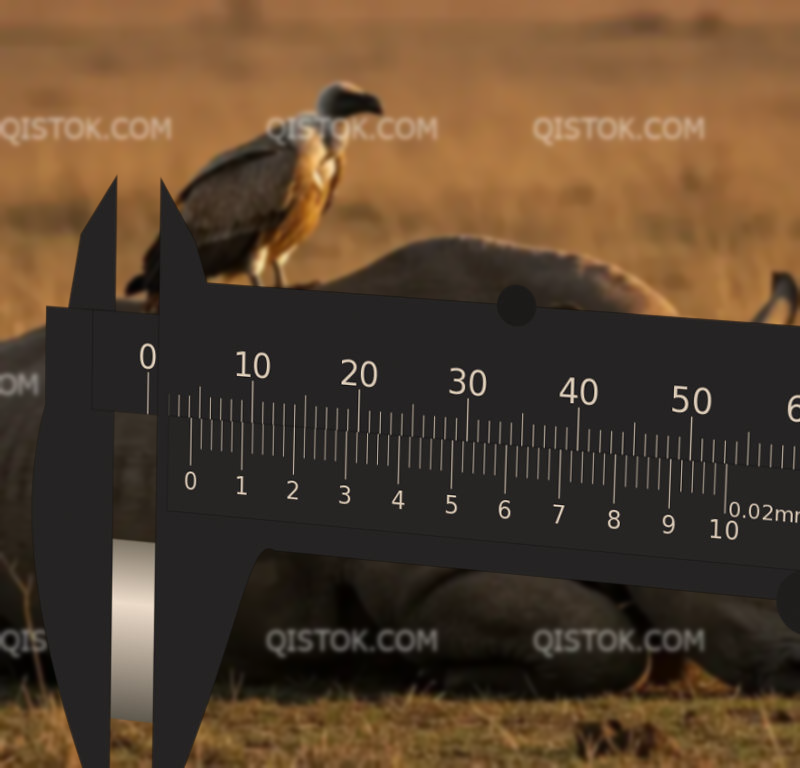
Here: 4.2 mm
